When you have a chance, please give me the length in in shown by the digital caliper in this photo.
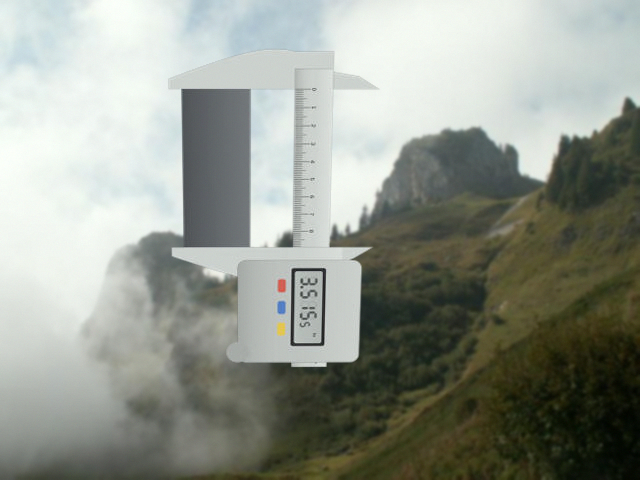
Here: 3.5155 in
